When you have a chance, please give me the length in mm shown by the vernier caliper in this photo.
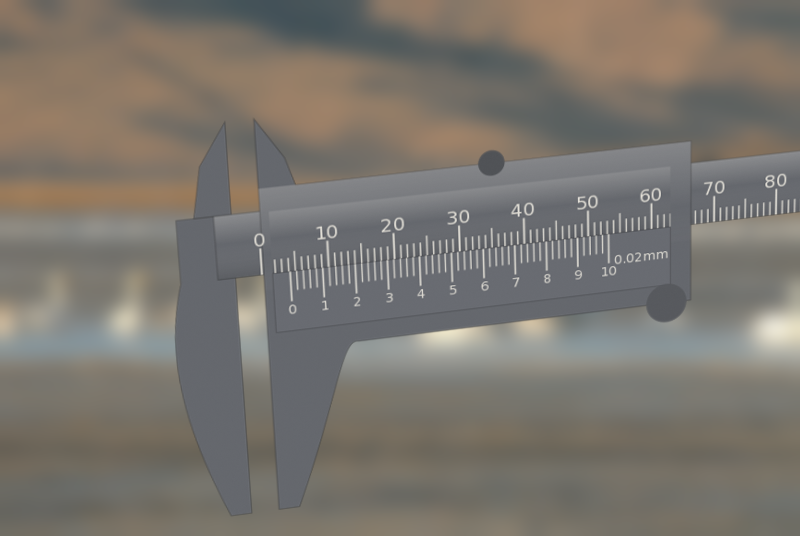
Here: 4.2 mm
